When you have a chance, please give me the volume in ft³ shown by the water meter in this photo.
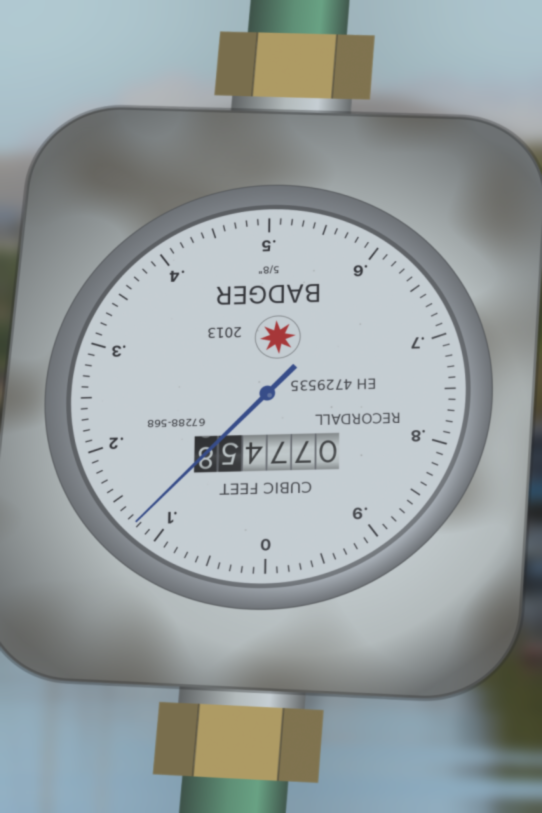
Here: 77458.12 ft³
